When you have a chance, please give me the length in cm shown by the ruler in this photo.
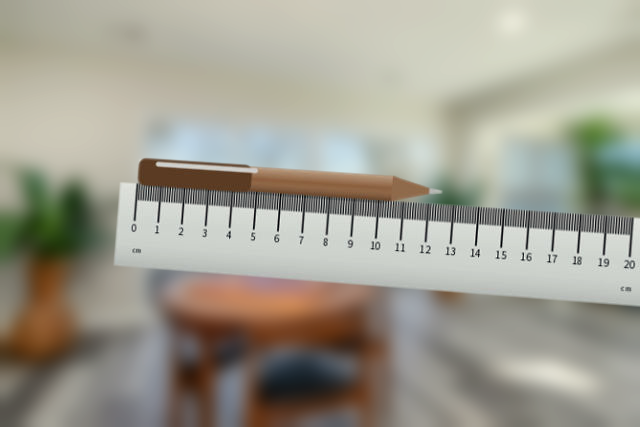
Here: 12.5 cm
